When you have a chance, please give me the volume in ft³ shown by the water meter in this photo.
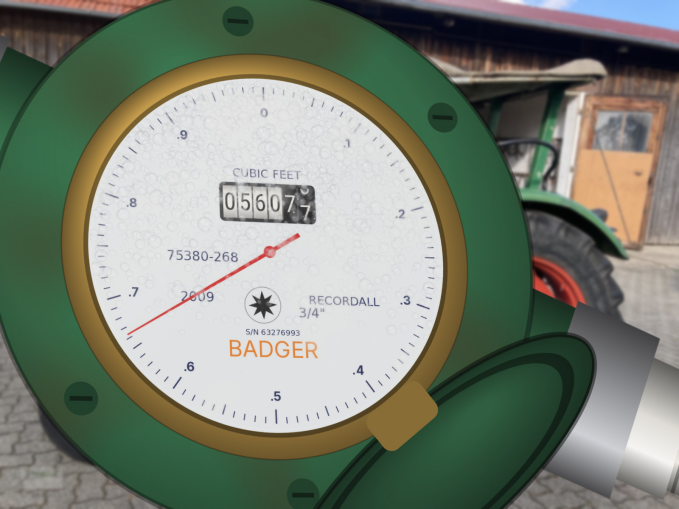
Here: 56076.66 ft³
